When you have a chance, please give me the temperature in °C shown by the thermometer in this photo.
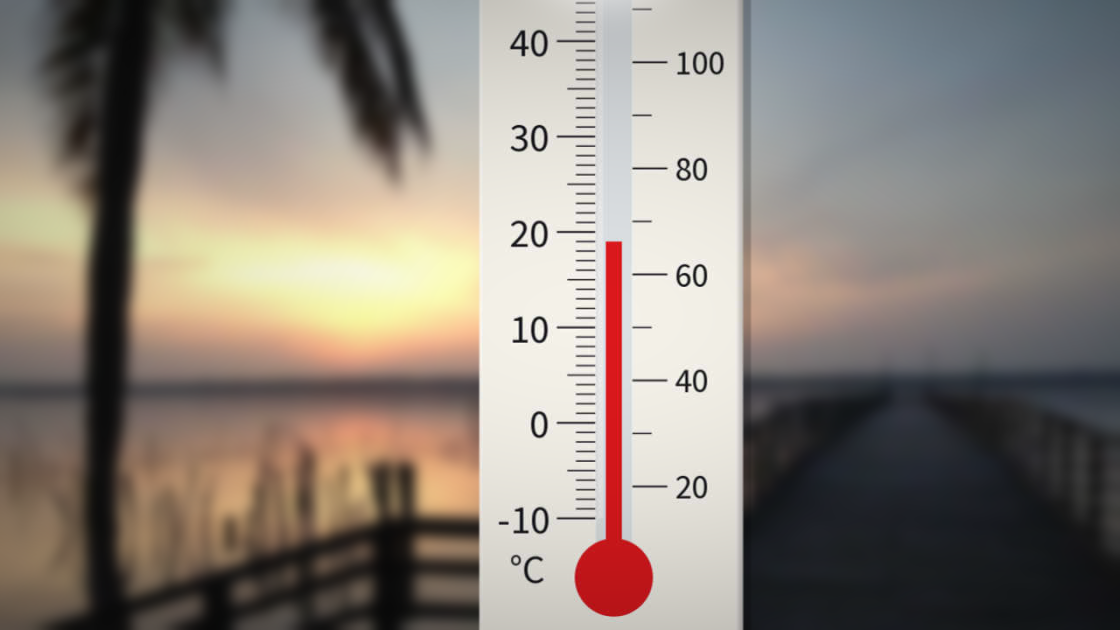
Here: 19 °C
